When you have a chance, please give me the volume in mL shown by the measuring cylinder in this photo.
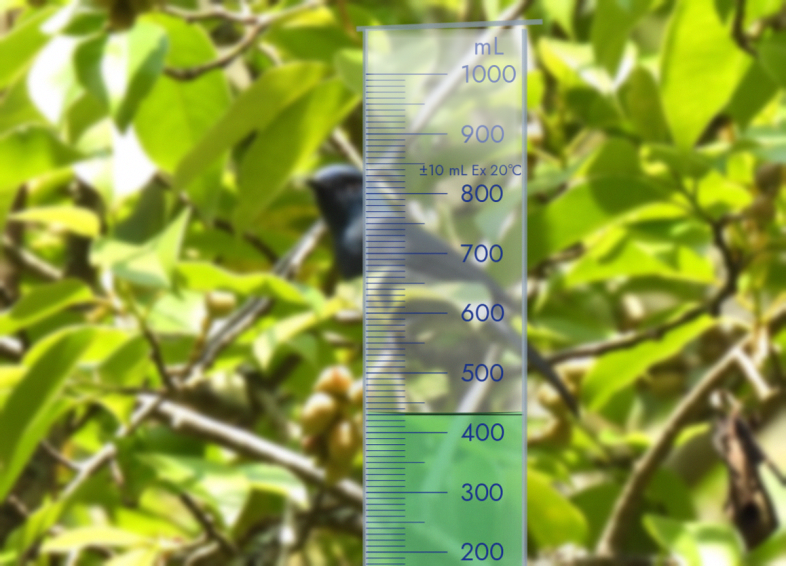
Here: 430 mL
